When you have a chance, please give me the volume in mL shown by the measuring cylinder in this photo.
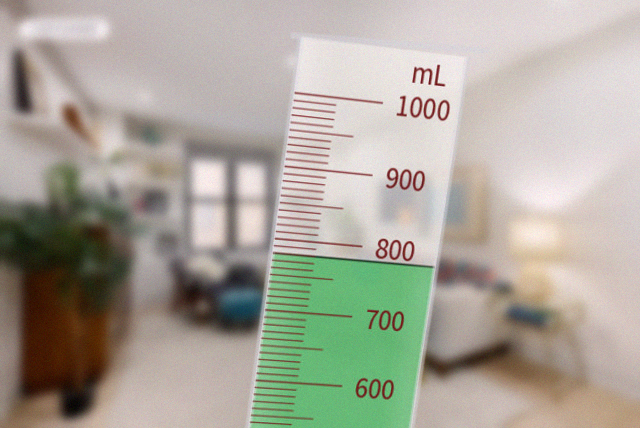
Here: 780 mL
